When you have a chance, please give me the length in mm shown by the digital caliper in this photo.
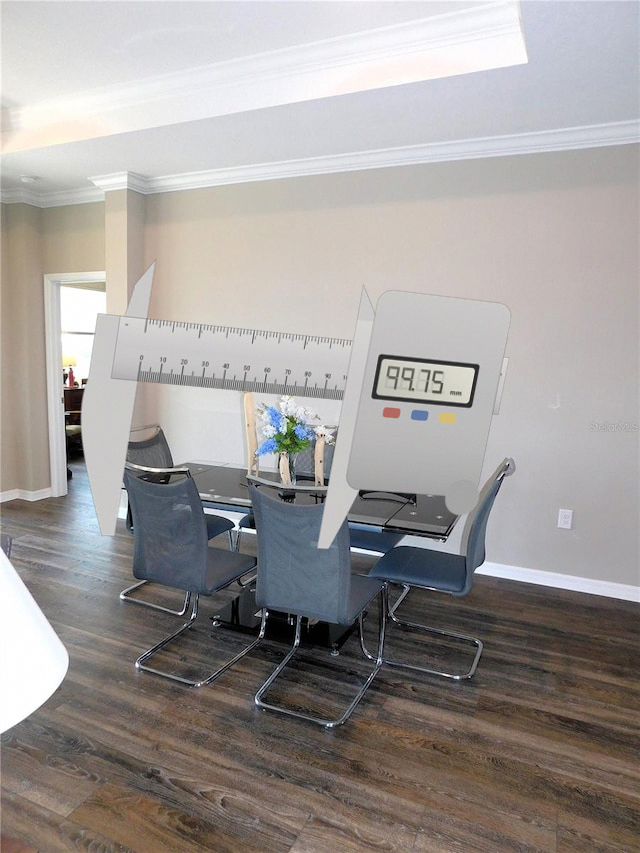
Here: 99.75 mm
